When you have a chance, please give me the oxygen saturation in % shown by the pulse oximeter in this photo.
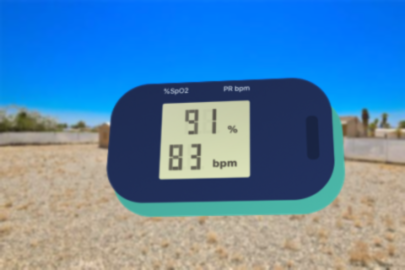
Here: 91 %
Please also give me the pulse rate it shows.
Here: 83 bpm
